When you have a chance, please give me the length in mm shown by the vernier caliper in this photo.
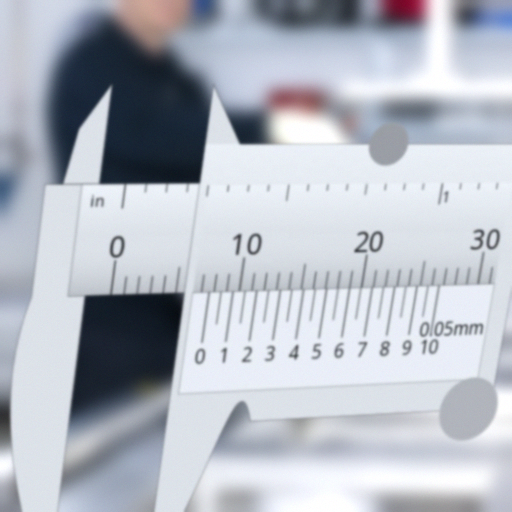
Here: 7.6 mm
